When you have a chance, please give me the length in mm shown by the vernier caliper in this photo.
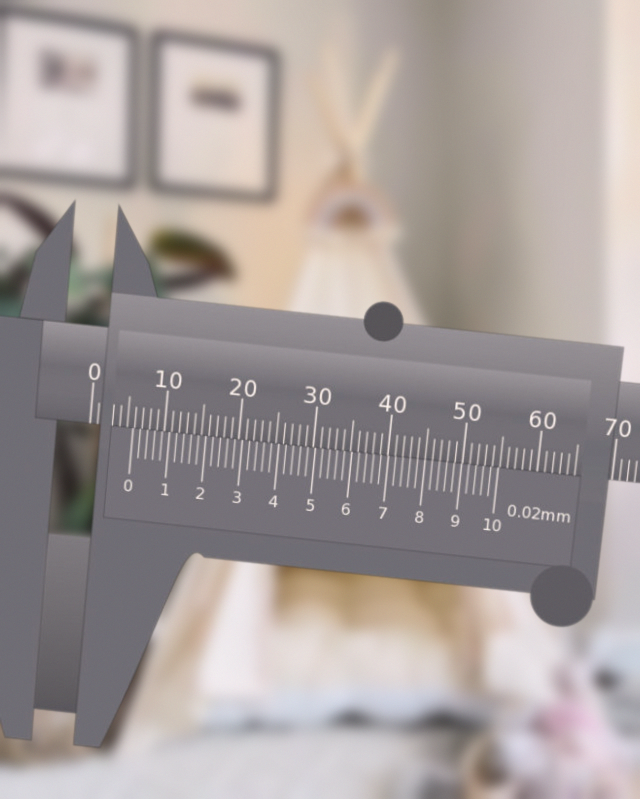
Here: 5.8 mm
